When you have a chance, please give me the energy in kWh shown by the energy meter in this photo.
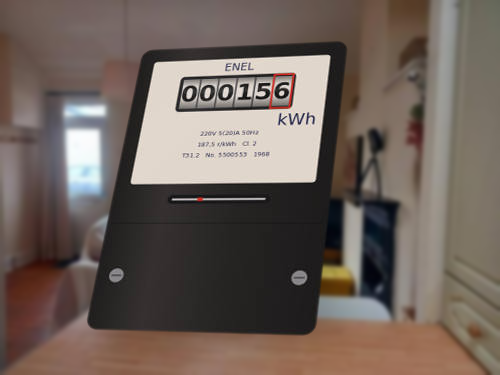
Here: 15.6 kWh
